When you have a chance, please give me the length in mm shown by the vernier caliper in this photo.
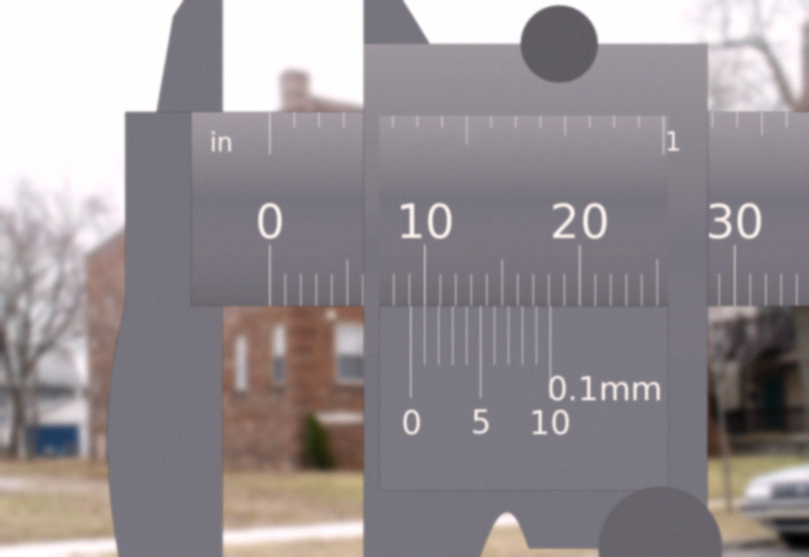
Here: 9.1 mm
